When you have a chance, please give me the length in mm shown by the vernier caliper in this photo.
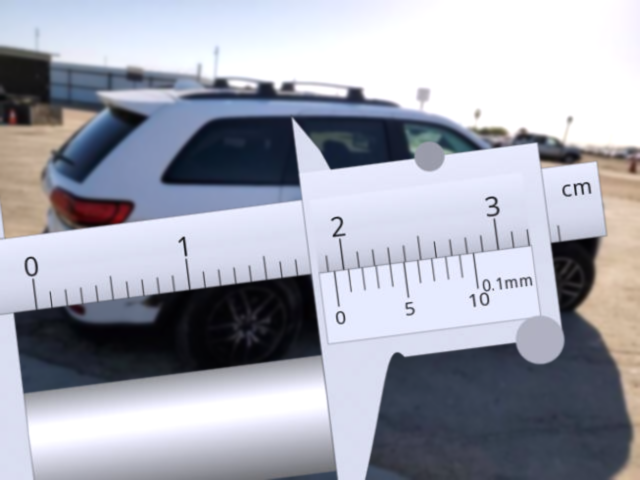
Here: 19.4 mm
